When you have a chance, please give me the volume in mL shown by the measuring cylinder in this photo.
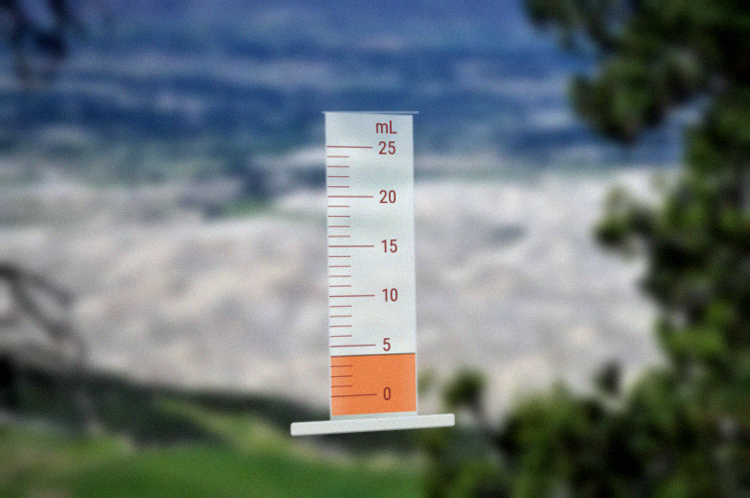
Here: 4 mL
